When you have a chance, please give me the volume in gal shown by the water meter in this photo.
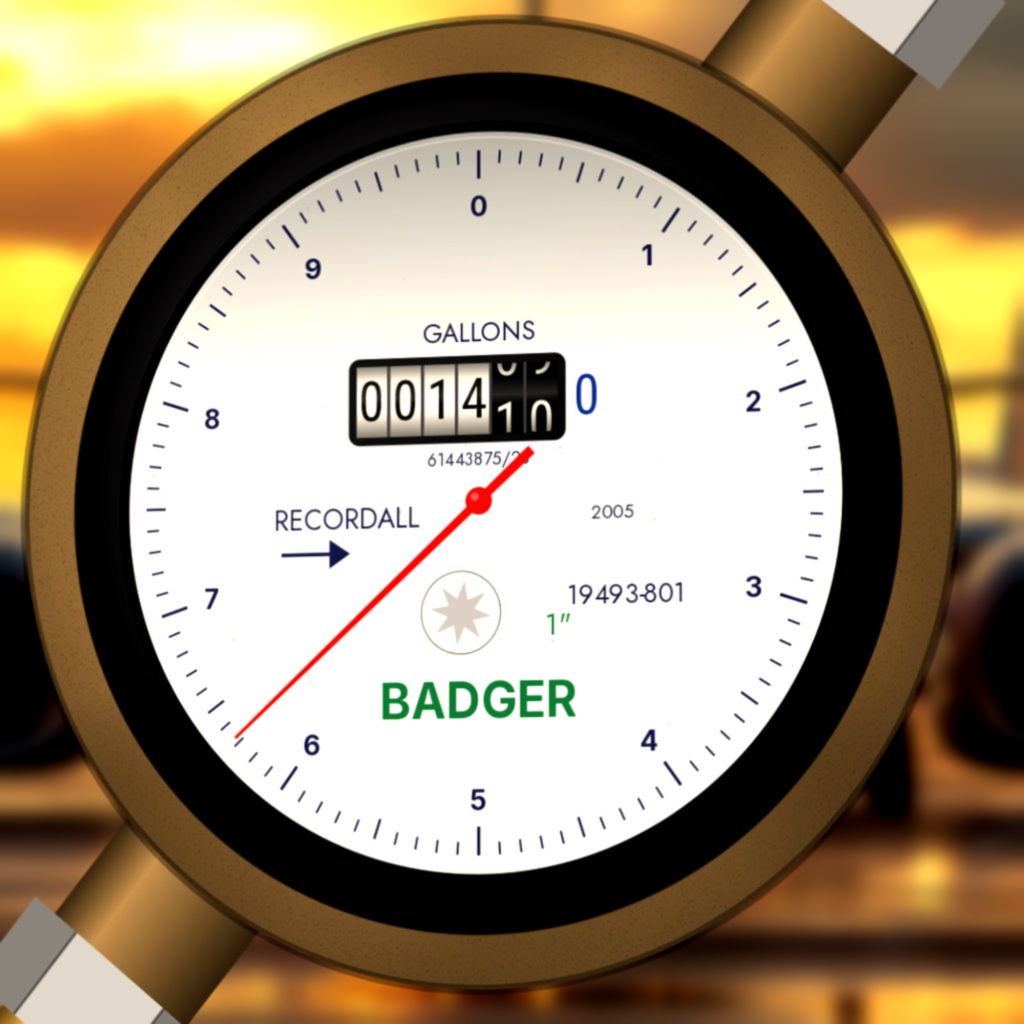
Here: 14096.3 gal
